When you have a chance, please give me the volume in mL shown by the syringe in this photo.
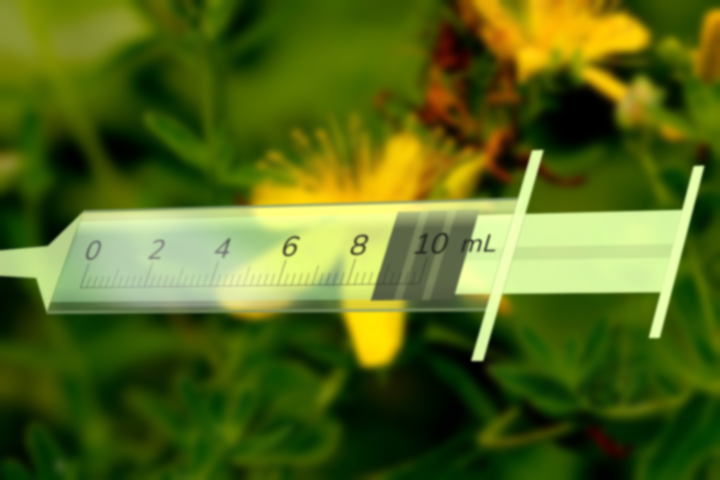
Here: 8.8 mL
